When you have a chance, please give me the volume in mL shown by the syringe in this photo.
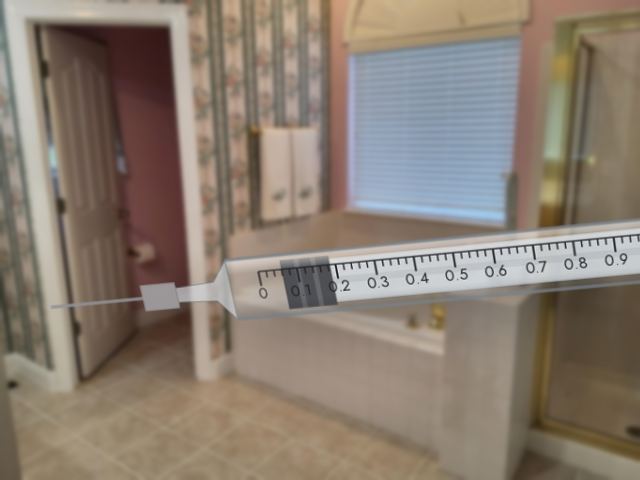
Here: 0.06 mL
